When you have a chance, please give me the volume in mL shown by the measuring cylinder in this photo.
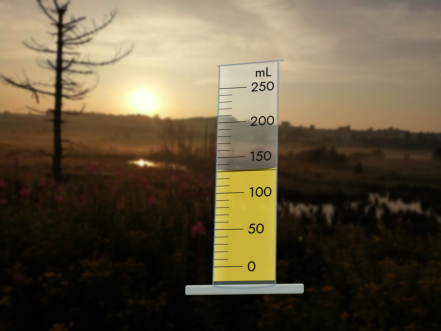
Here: 130 mL
